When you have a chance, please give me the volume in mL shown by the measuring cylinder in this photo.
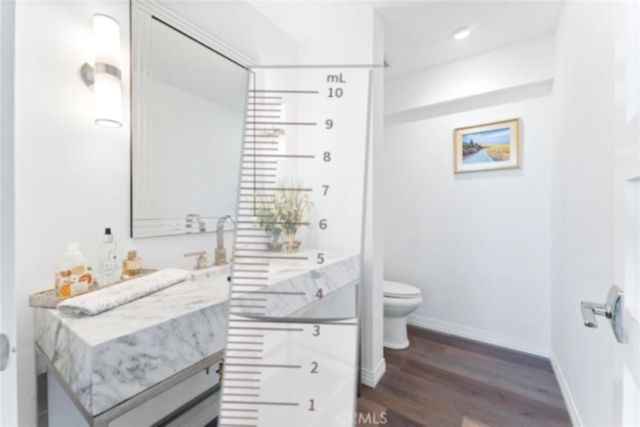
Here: 3.2 mL
